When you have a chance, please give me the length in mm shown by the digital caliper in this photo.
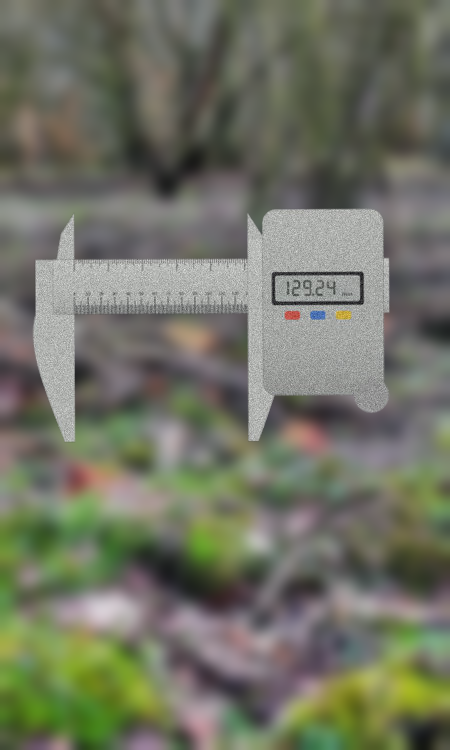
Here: 129.24 mm
